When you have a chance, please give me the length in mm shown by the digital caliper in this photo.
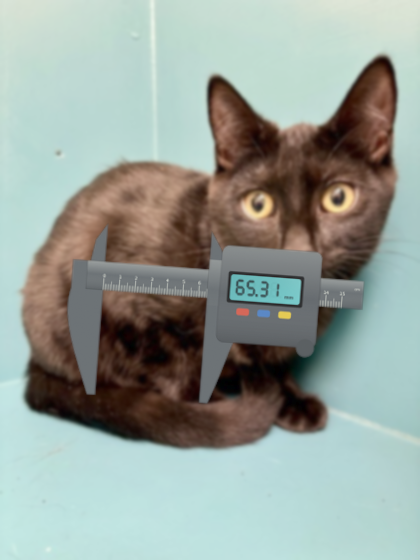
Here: 65.31 mm
